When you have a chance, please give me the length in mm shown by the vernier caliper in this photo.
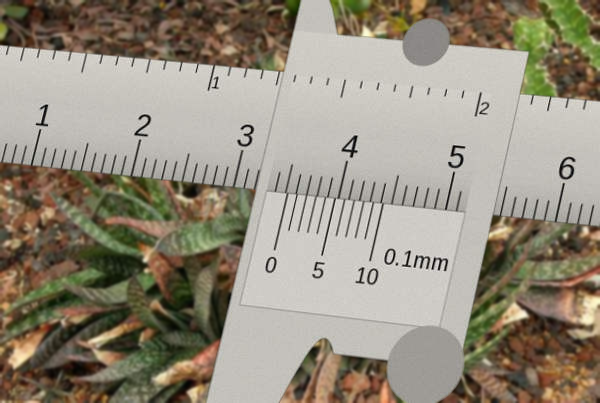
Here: 35.2 mm
